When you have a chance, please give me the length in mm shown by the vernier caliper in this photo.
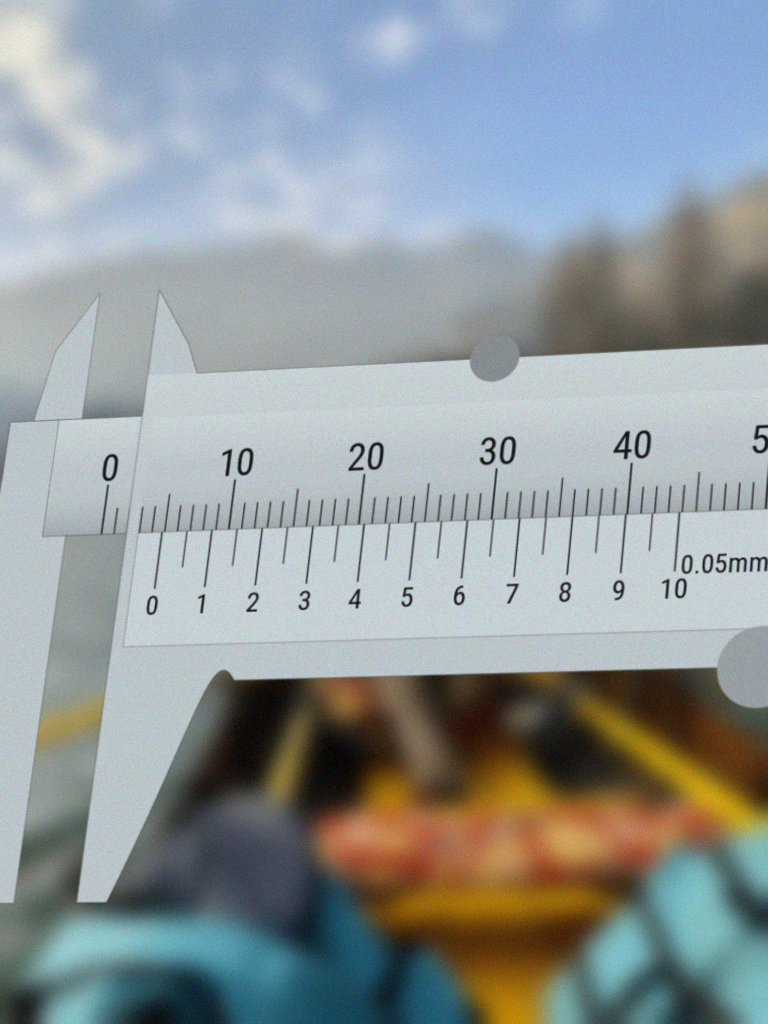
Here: 4.8 mm
